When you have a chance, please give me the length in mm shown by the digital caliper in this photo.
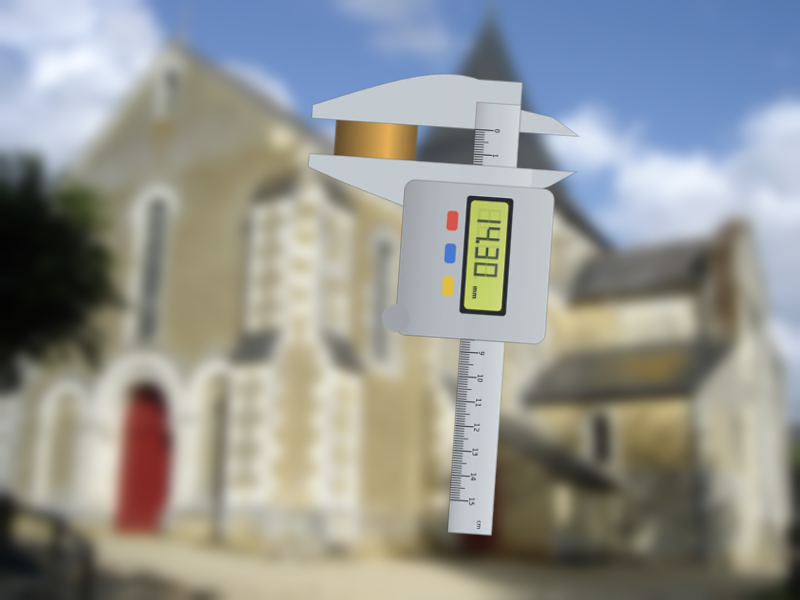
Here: 14.30 mm
